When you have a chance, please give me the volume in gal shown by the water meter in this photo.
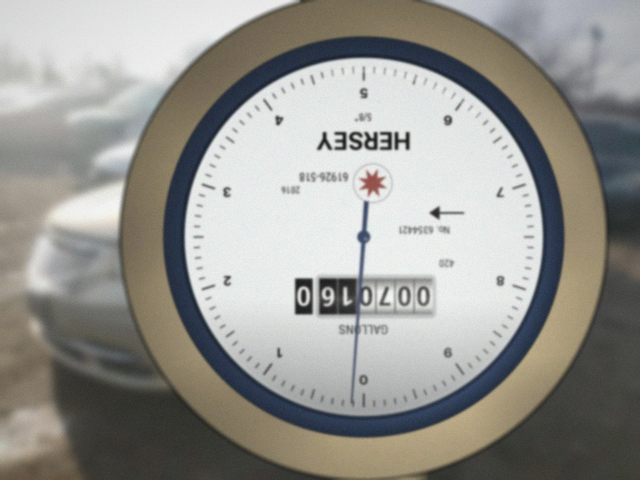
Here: 70160.1 gal
